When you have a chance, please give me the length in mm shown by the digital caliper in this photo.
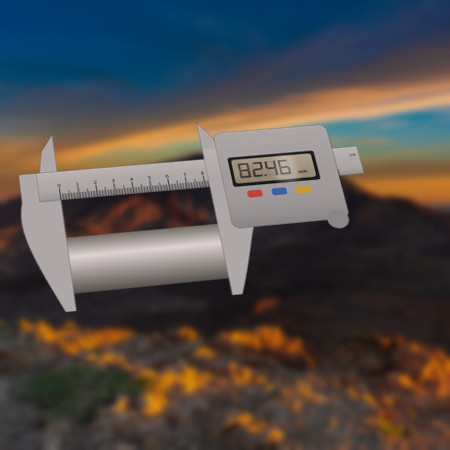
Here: 82.46 mm
